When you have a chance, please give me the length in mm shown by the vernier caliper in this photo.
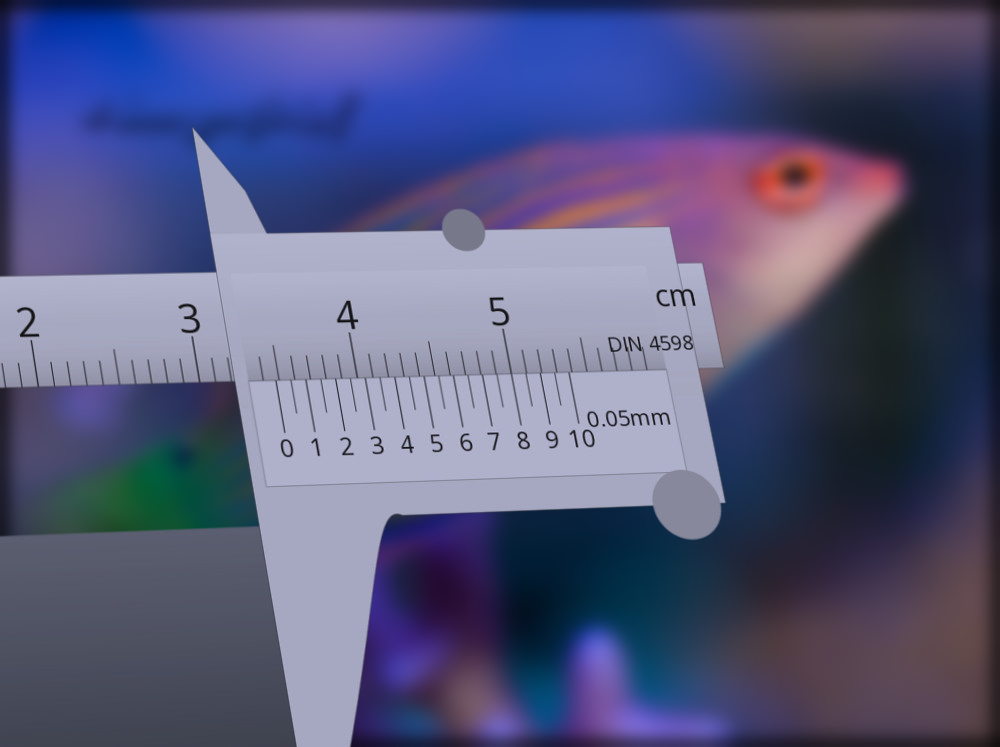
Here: 34.8 mm
